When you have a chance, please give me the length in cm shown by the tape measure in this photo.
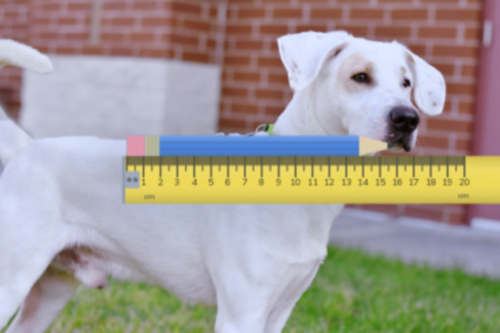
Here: 16 cm
